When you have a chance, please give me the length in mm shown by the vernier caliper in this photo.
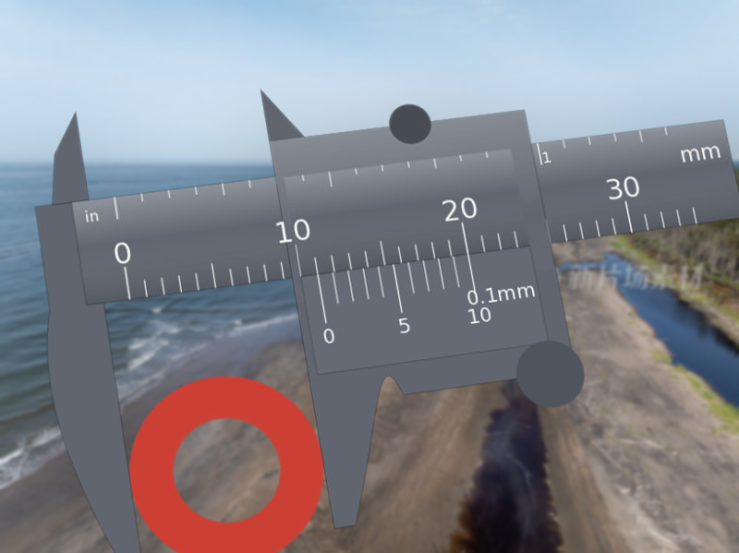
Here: 11.0 mm
